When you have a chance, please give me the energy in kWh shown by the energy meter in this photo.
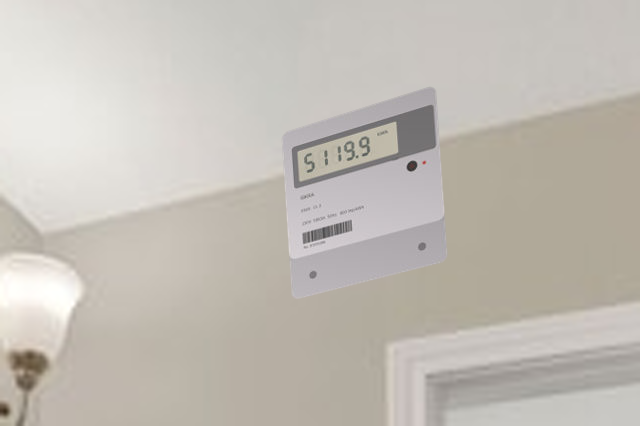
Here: 5119.9 kWh
